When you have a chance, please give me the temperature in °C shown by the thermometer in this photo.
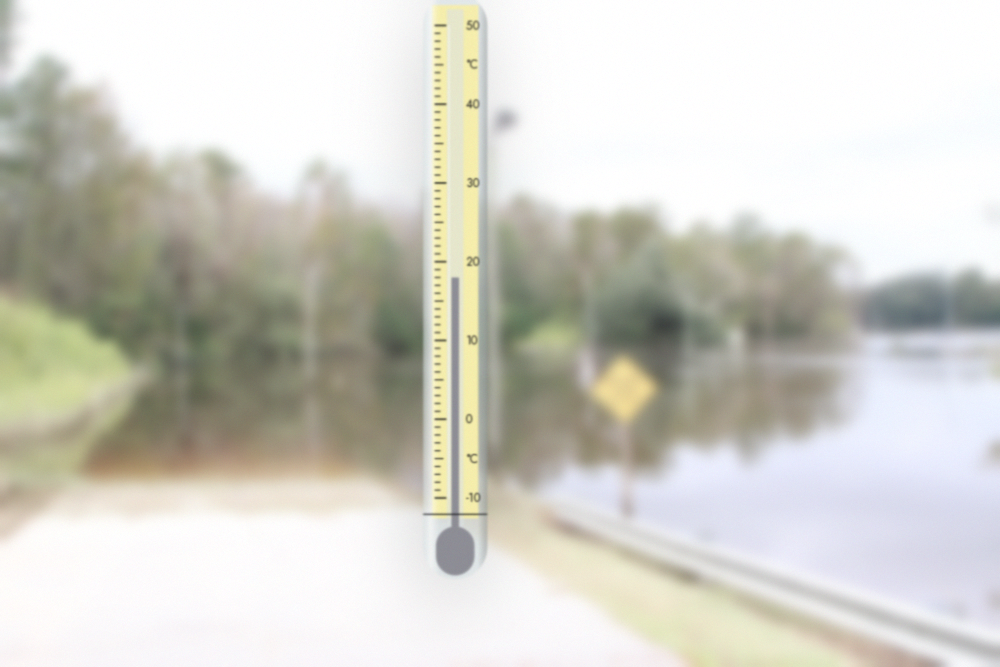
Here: 18 °C
